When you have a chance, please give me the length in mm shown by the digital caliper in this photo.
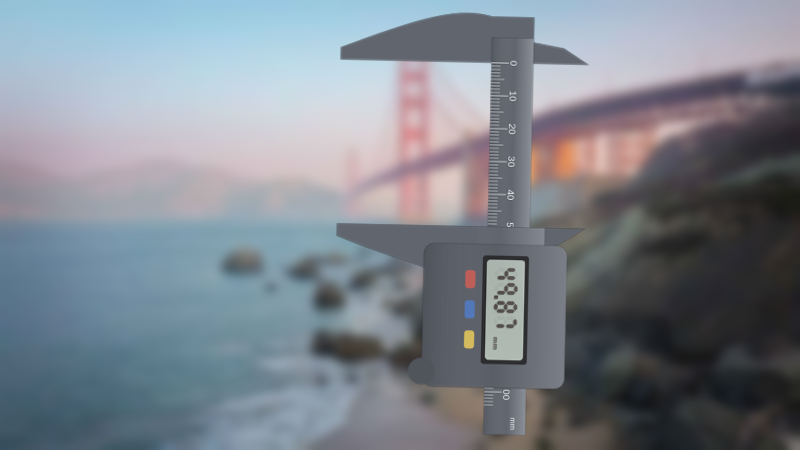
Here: 49.87 mm
